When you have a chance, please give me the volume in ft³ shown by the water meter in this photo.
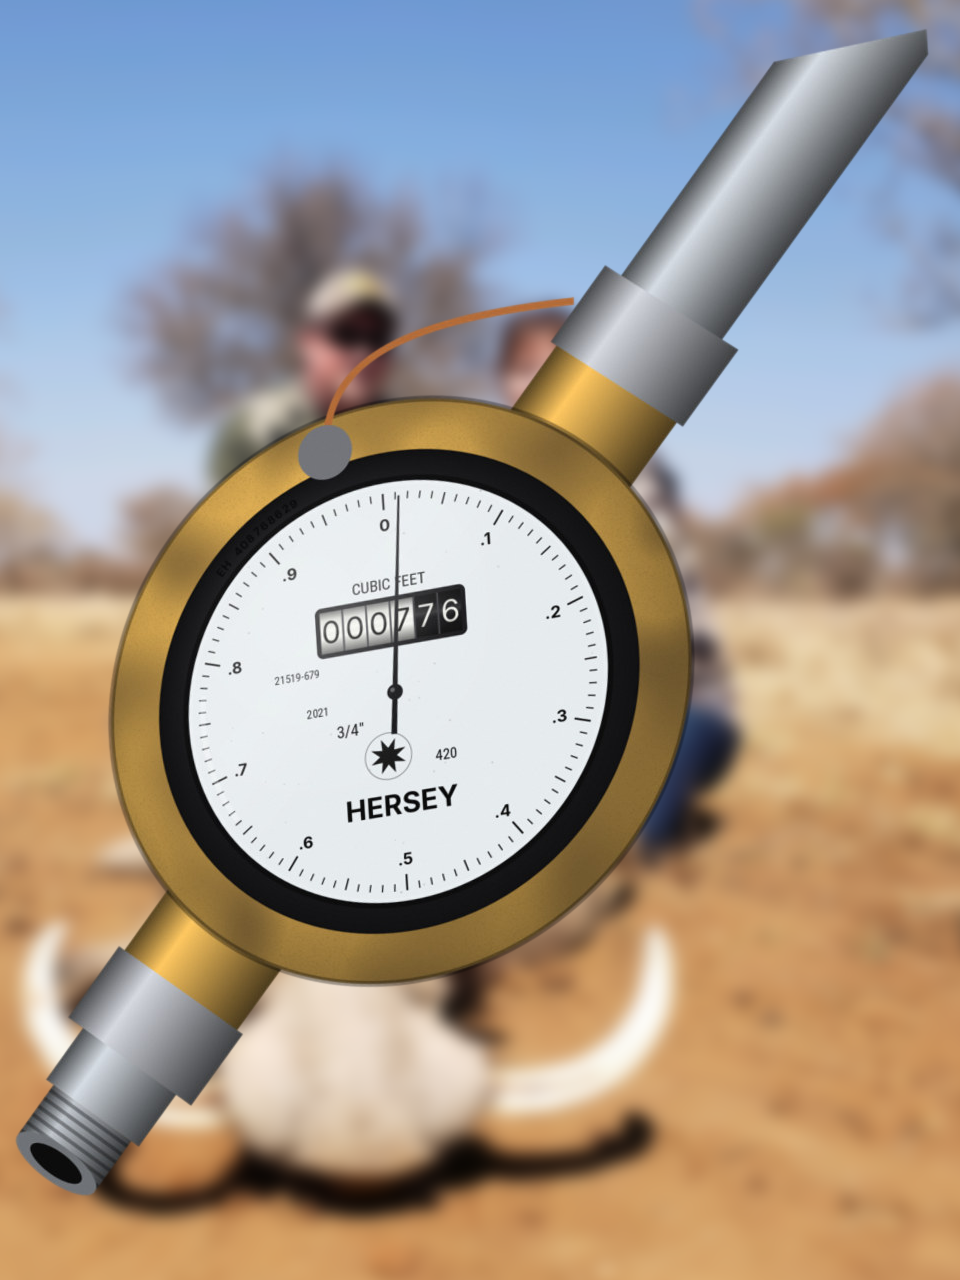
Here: 776.01 ft³
